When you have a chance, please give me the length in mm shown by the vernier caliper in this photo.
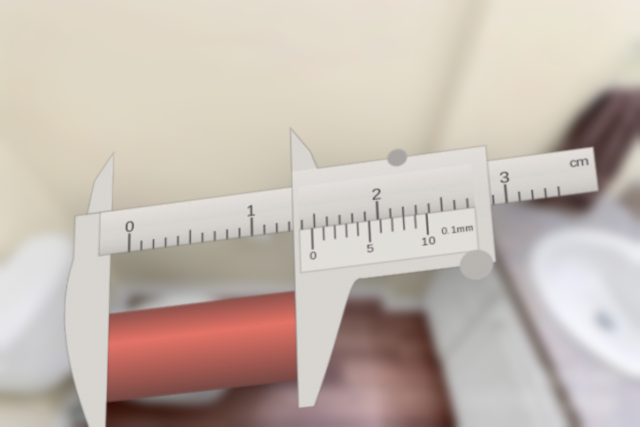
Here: 14.8 mm
